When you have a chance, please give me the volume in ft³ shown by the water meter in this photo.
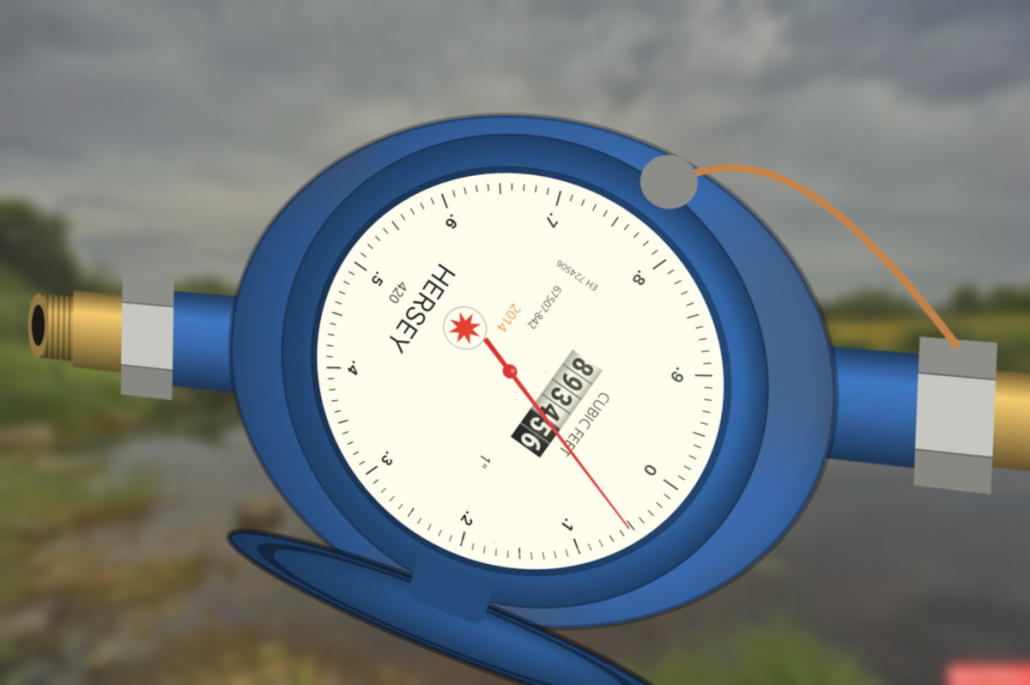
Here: 893456.05 ft³
